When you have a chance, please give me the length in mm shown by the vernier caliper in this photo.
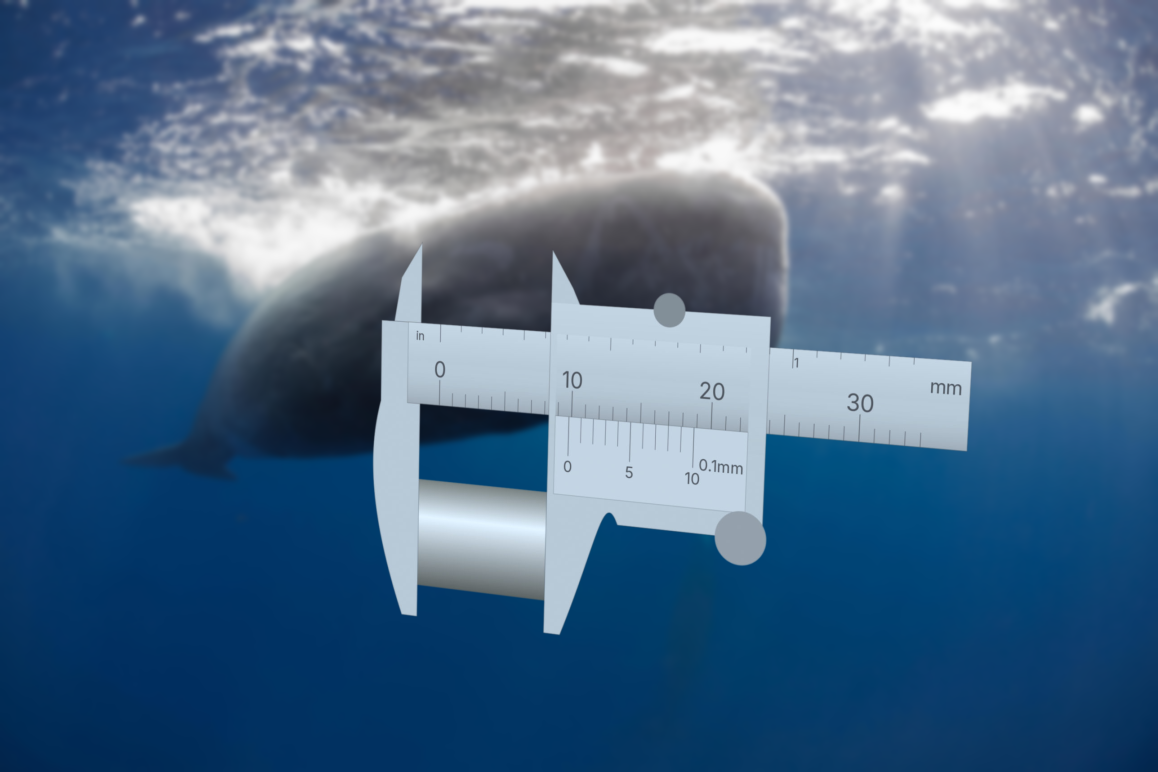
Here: 9.8 mm
